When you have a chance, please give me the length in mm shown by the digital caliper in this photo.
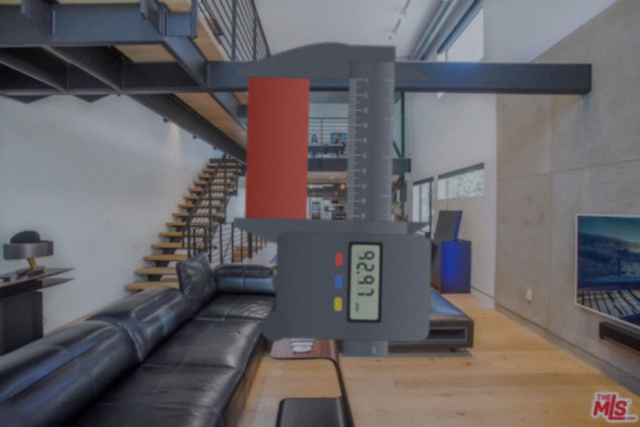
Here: 92.97 mm
